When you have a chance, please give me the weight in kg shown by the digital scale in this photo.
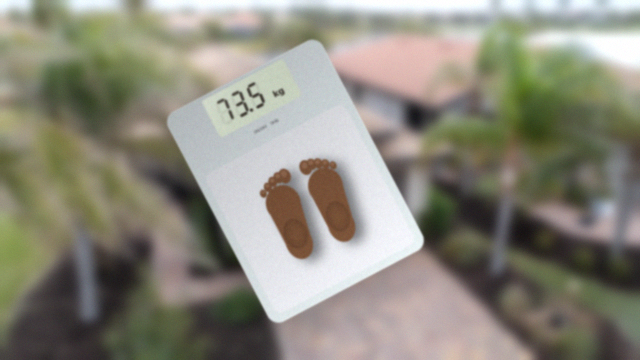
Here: 73.5 kg
